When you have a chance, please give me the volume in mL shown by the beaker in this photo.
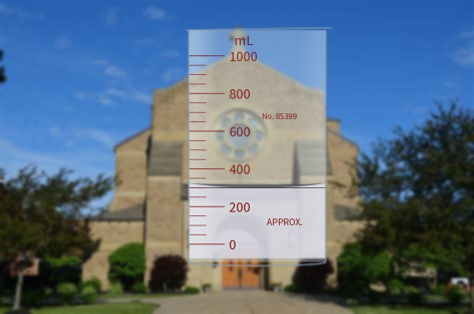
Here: 300 mL
